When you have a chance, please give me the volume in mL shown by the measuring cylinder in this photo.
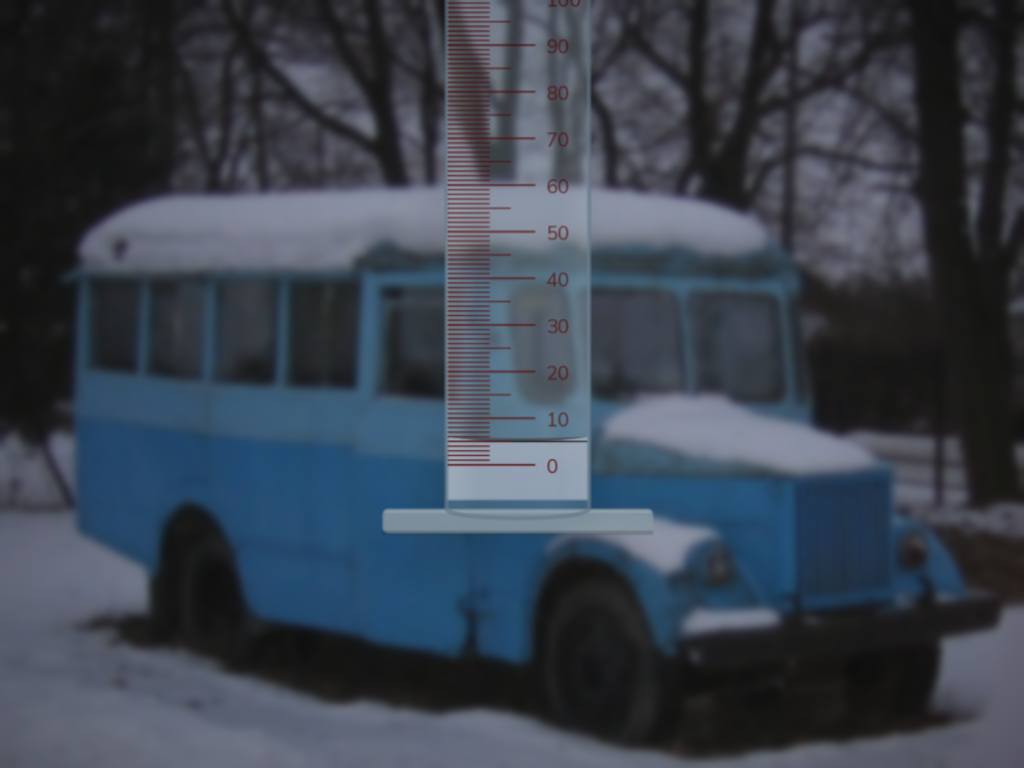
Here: 5 mL
